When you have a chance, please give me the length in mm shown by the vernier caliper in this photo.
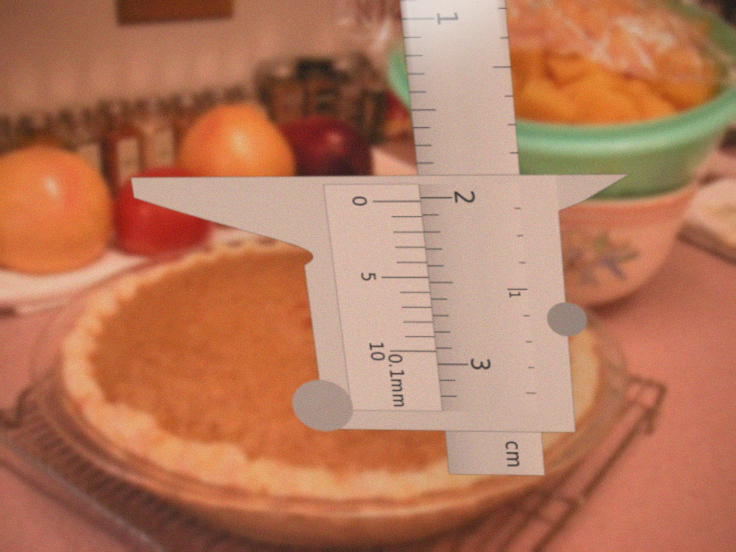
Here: 20.2 mm
